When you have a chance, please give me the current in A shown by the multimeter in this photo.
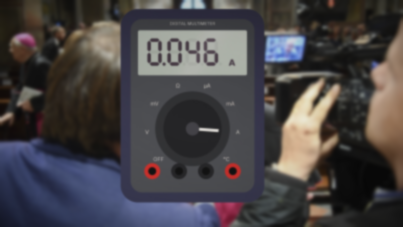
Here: 0.046 A
